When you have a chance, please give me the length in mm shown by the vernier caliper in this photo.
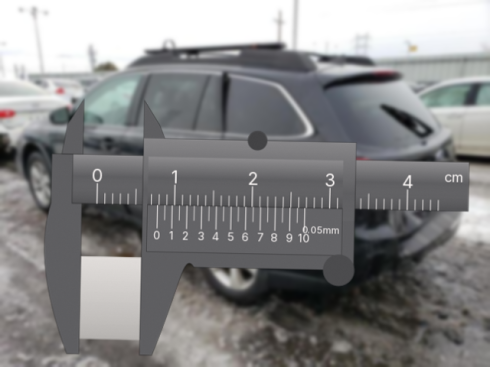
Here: 7.8 mm
